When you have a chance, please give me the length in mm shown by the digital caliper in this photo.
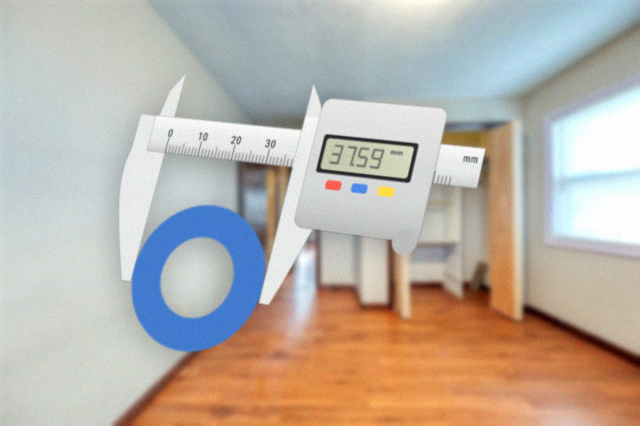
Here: 37.59 mm
